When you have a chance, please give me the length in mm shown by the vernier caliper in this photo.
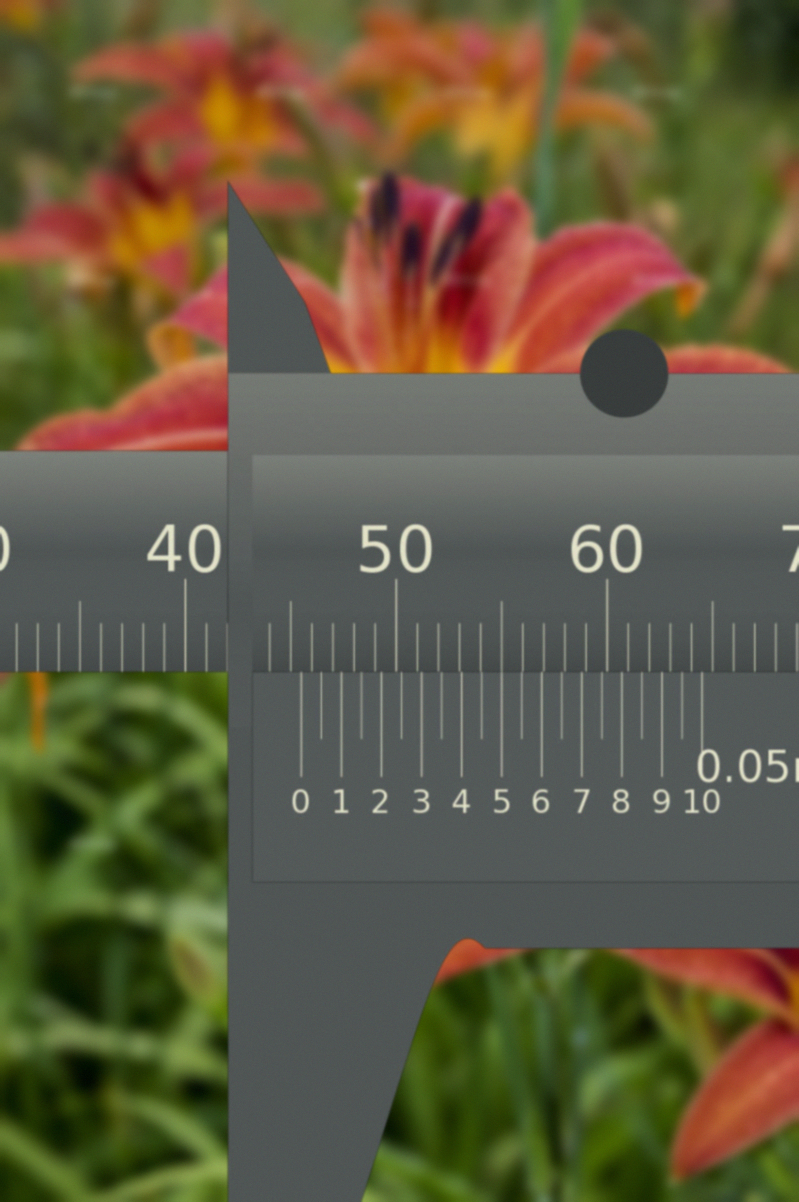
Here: 45.5 mm
